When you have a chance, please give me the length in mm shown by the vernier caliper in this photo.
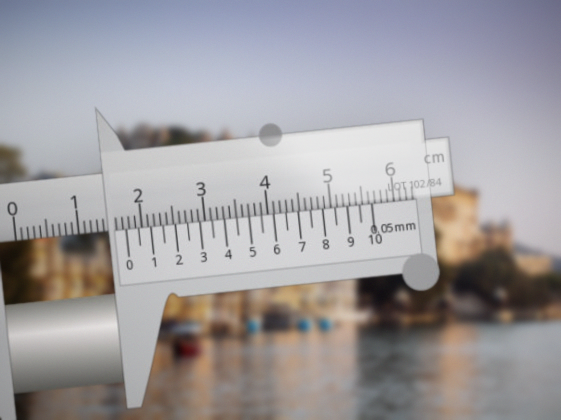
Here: 17.5 mm
